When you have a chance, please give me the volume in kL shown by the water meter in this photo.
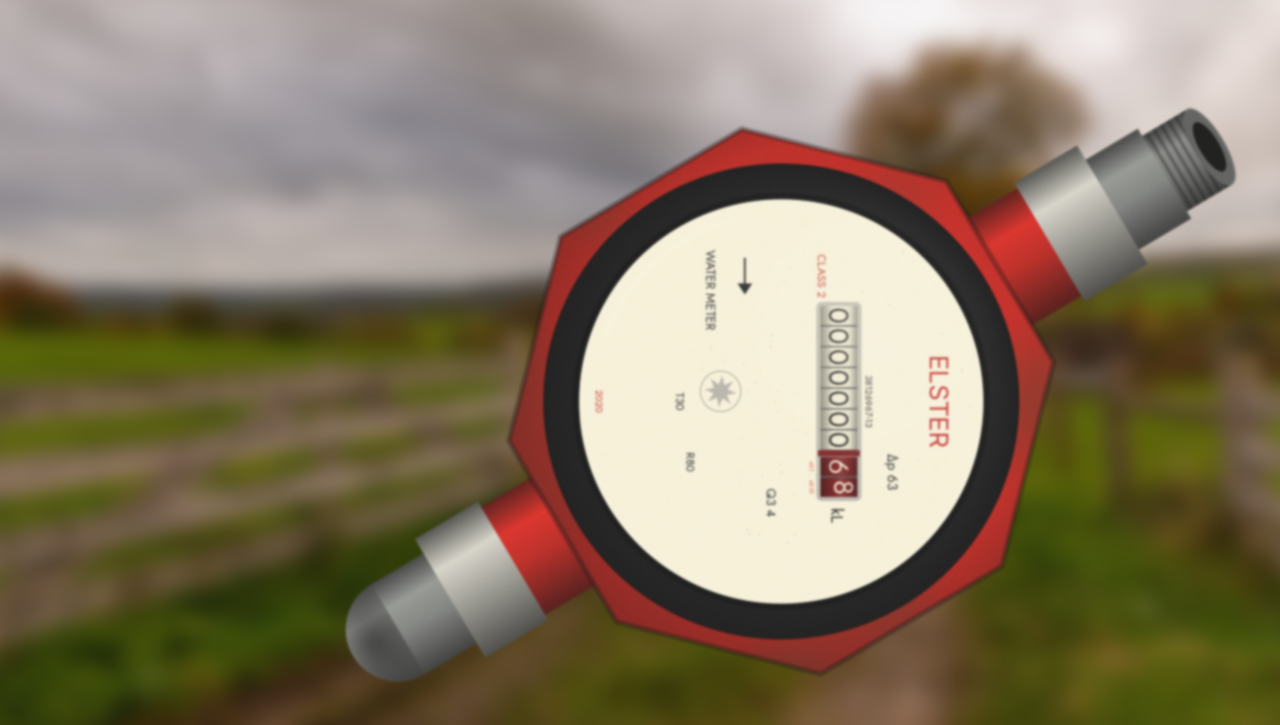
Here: 0.68 kL
